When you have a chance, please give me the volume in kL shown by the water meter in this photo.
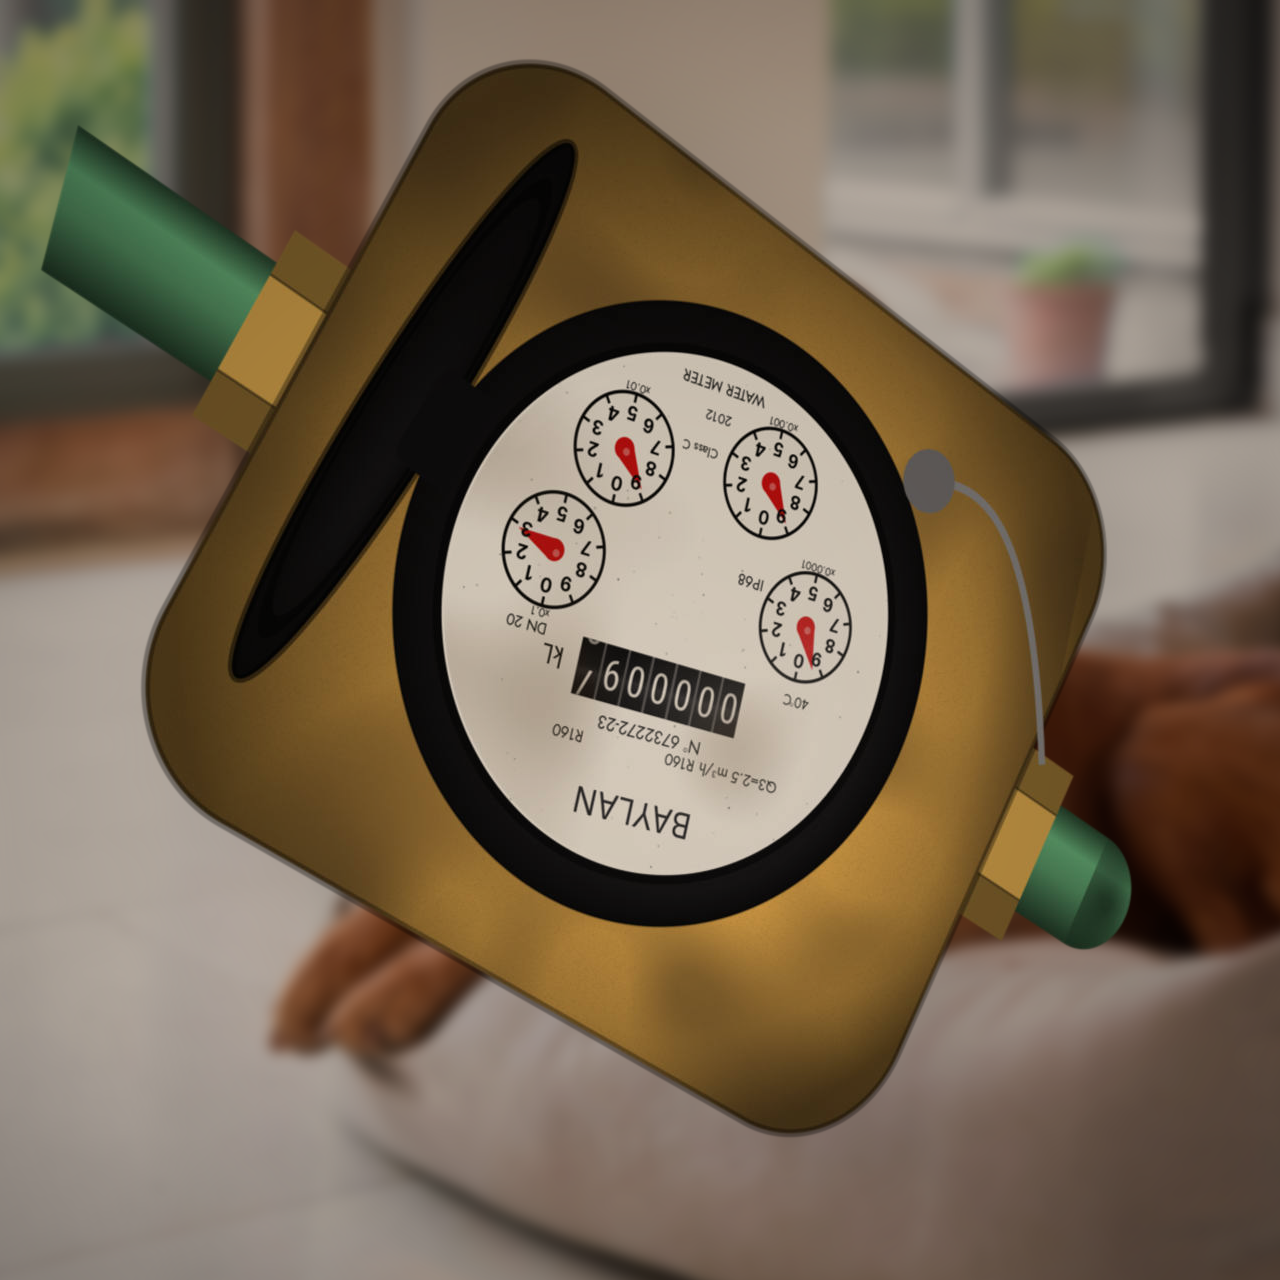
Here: 97.2889 kL
